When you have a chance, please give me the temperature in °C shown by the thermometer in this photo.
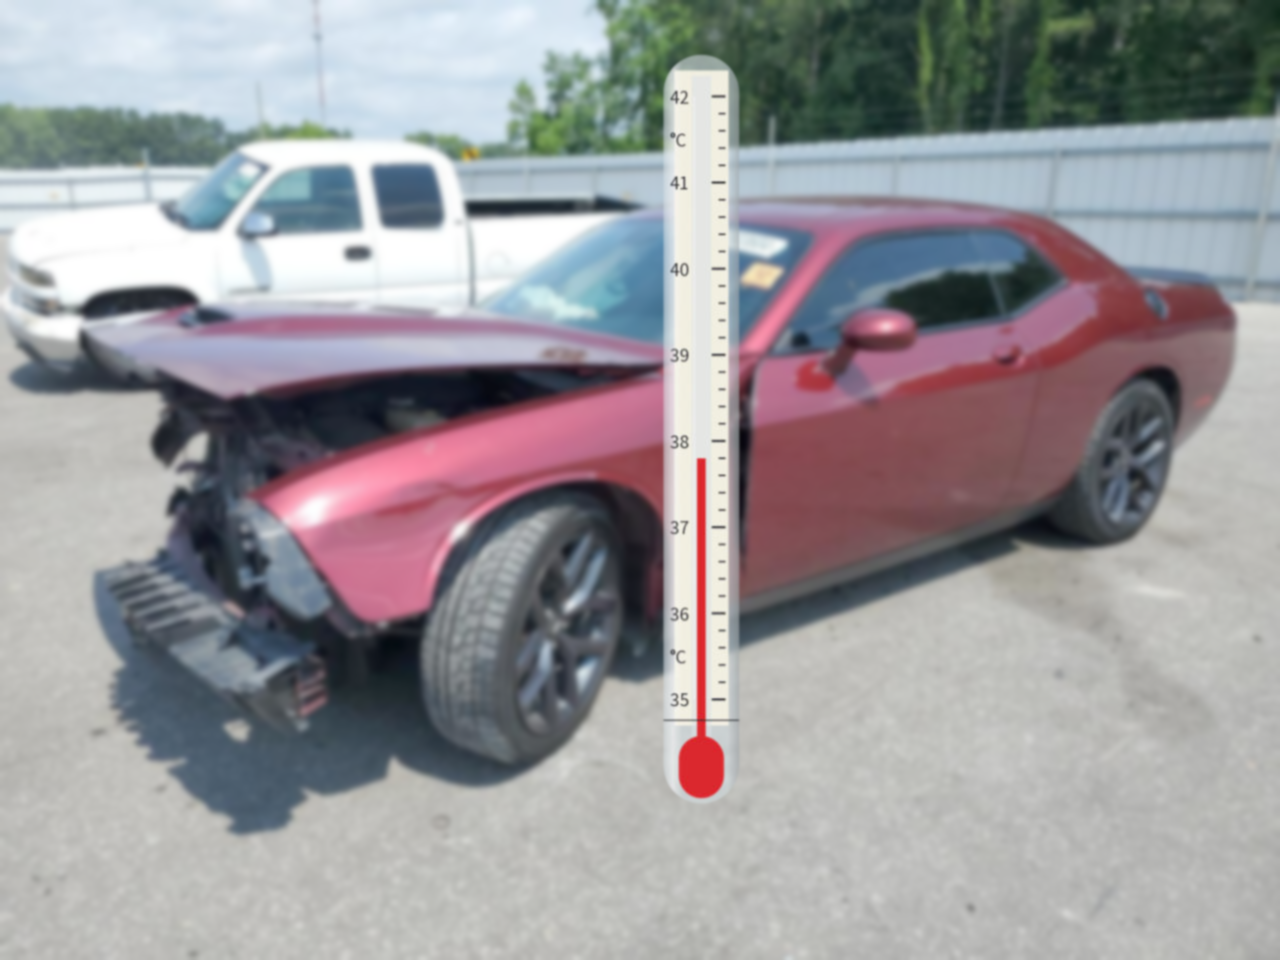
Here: 37.8 °C
